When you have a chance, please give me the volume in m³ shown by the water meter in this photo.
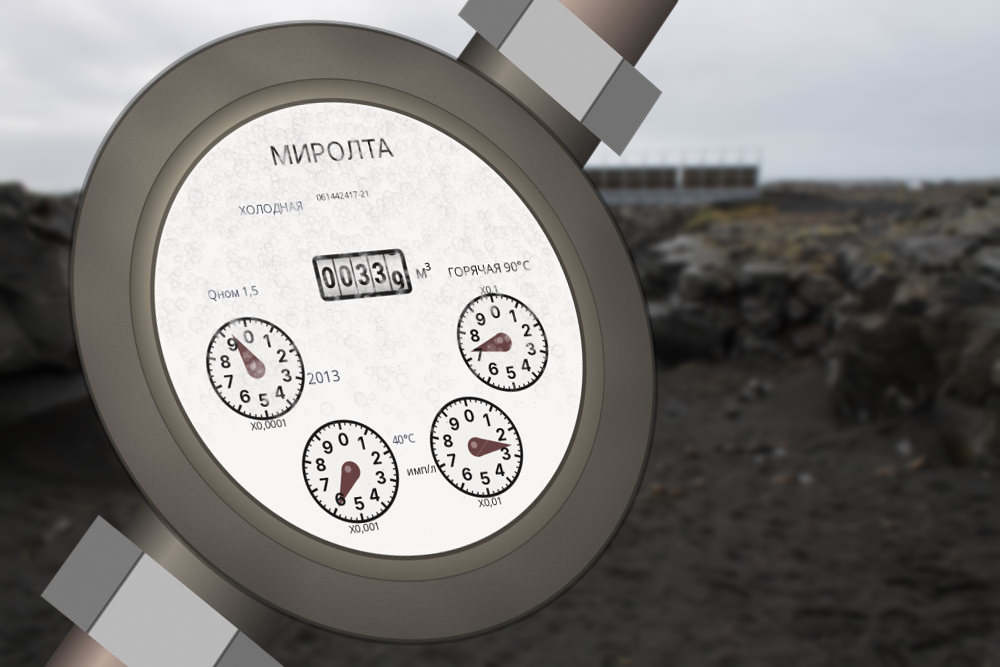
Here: 338.7259 m³
